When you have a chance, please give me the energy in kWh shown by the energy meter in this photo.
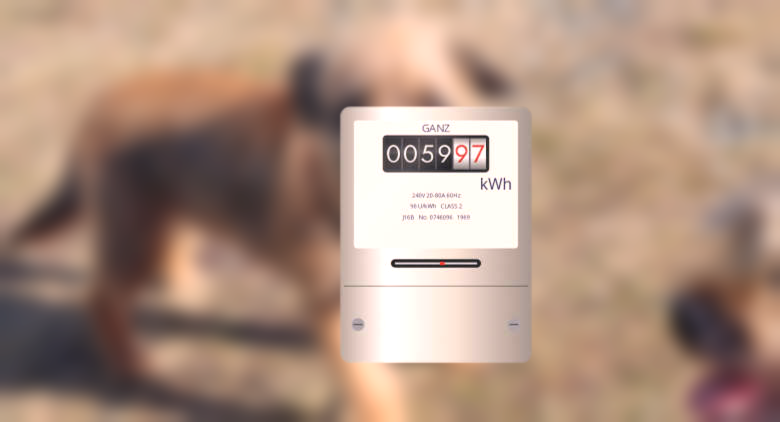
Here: 59.97 kWh
